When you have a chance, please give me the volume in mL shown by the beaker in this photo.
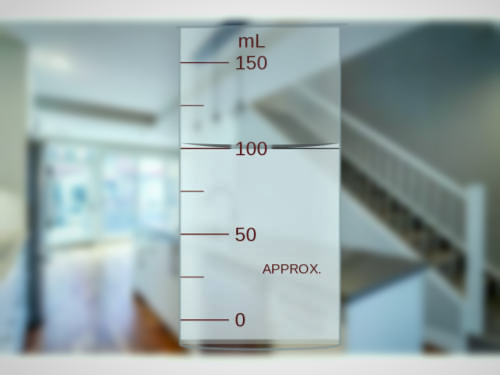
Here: 100 mL
